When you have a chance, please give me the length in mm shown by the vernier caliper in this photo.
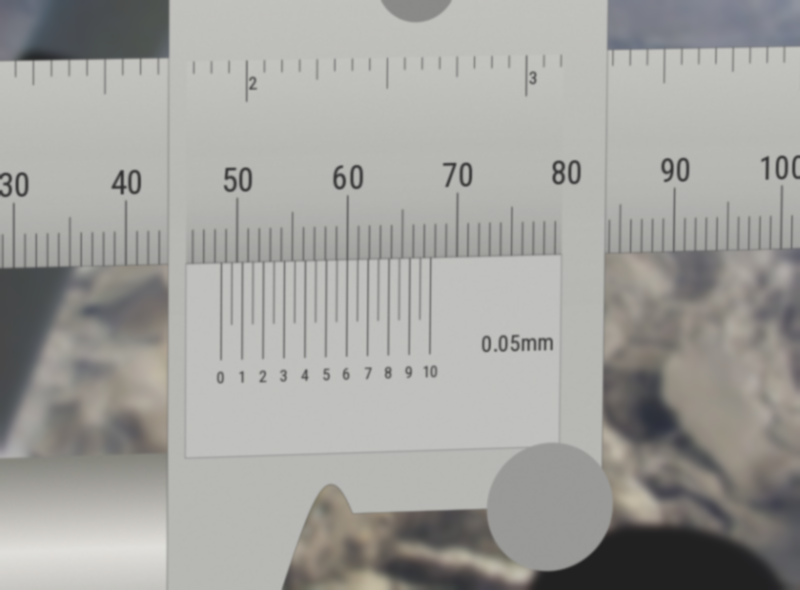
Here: 48.6 mm
